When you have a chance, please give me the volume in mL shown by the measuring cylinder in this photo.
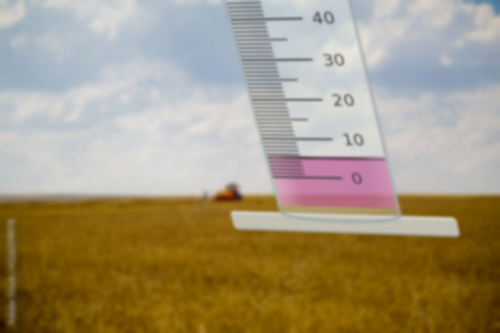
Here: 5 mL
